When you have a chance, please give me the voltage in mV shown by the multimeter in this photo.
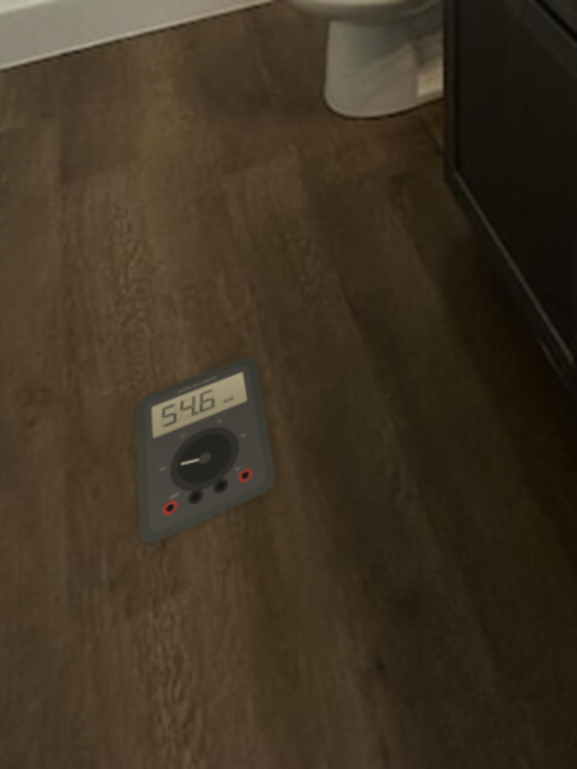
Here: 54.6 mV
